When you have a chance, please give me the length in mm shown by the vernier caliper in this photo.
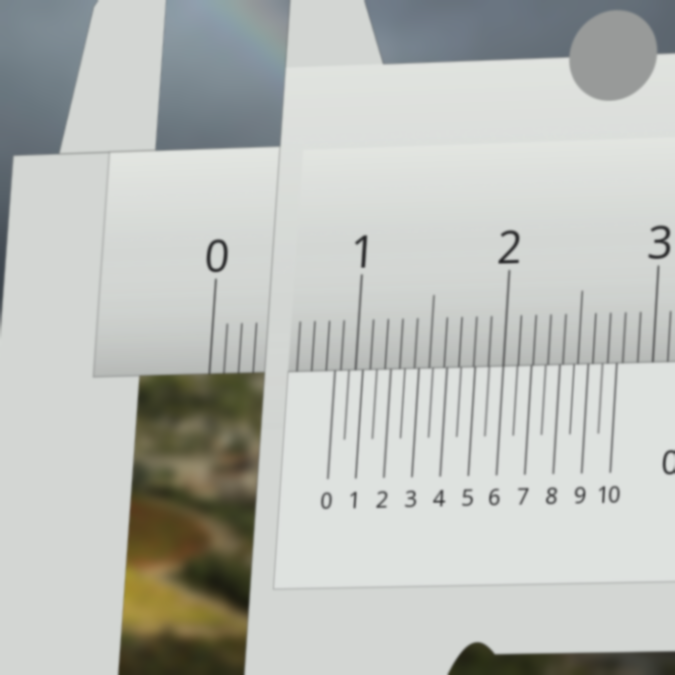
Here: 8.6 mm
